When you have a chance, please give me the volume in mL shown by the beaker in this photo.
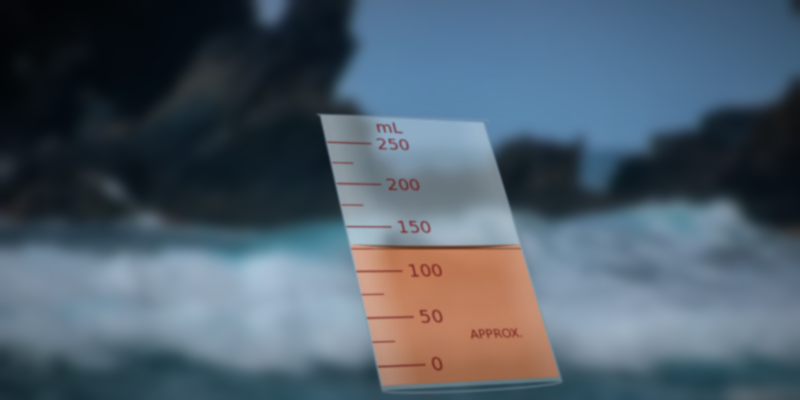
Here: 125 mL
